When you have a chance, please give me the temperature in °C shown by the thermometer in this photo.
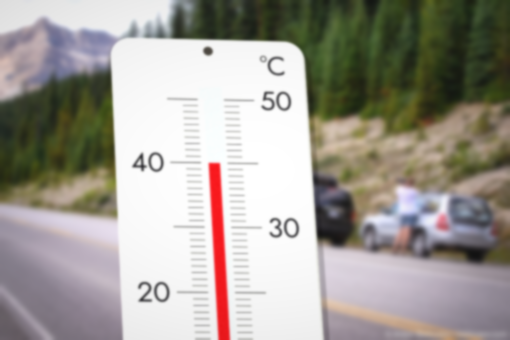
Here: 40 °C
